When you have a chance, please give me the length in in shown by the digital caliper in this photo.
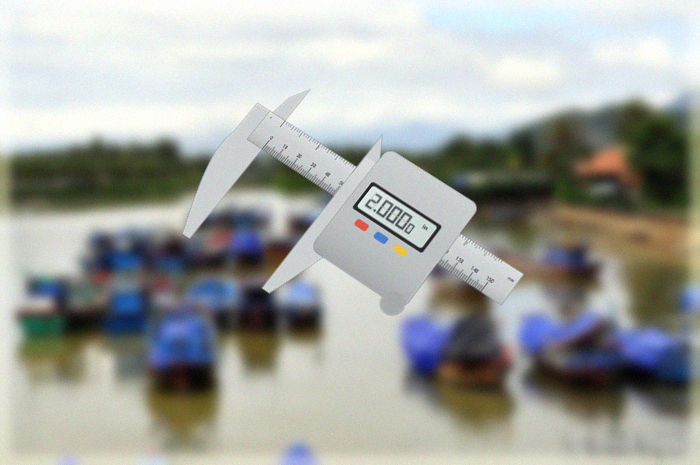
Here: 2.0000 in
